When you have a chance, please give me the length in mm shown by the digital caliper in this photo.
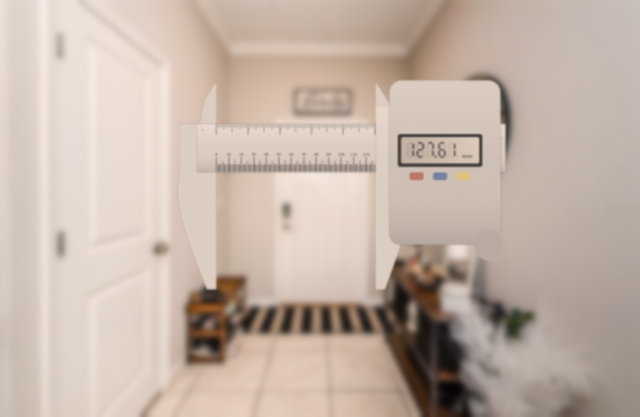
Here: 127.61 mm
